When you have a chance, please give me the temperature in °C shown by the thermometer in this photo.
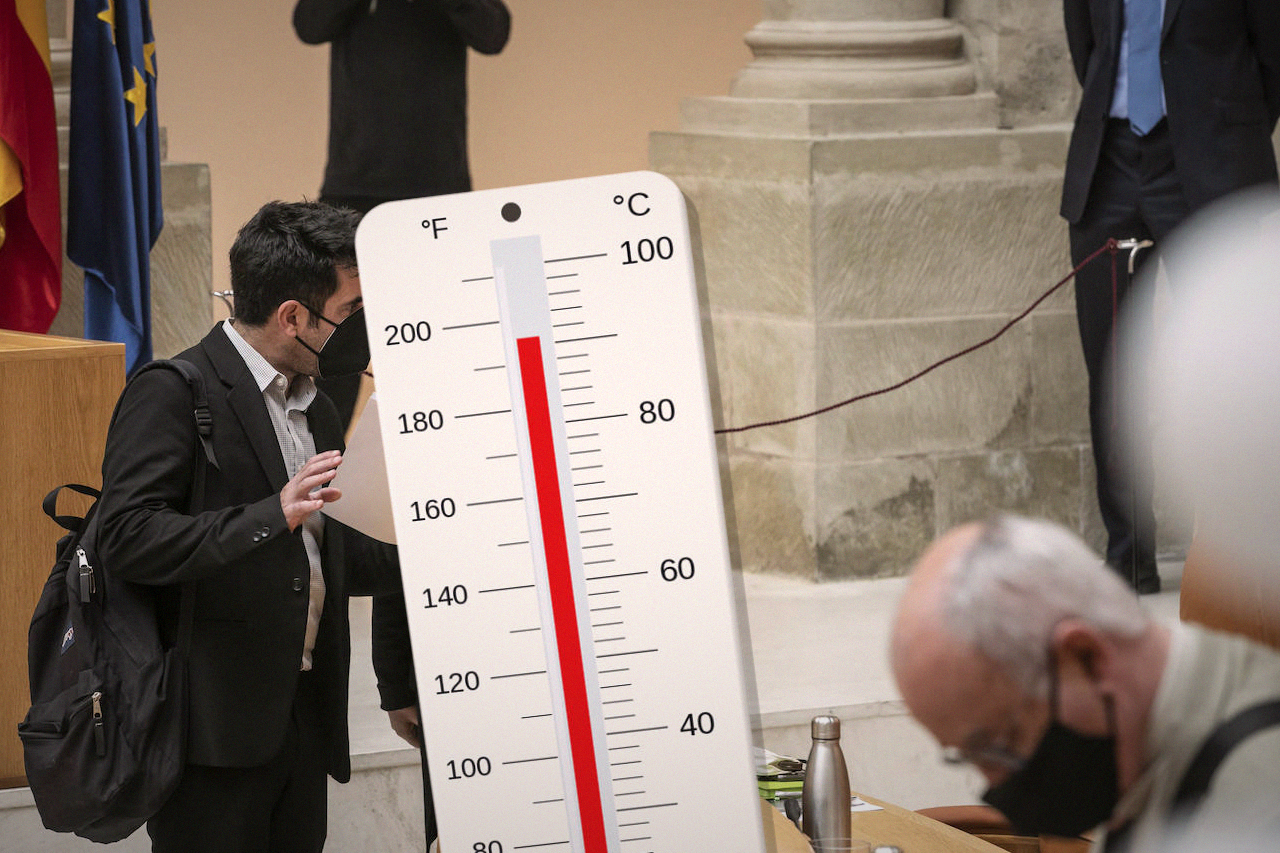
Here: 91 °C
